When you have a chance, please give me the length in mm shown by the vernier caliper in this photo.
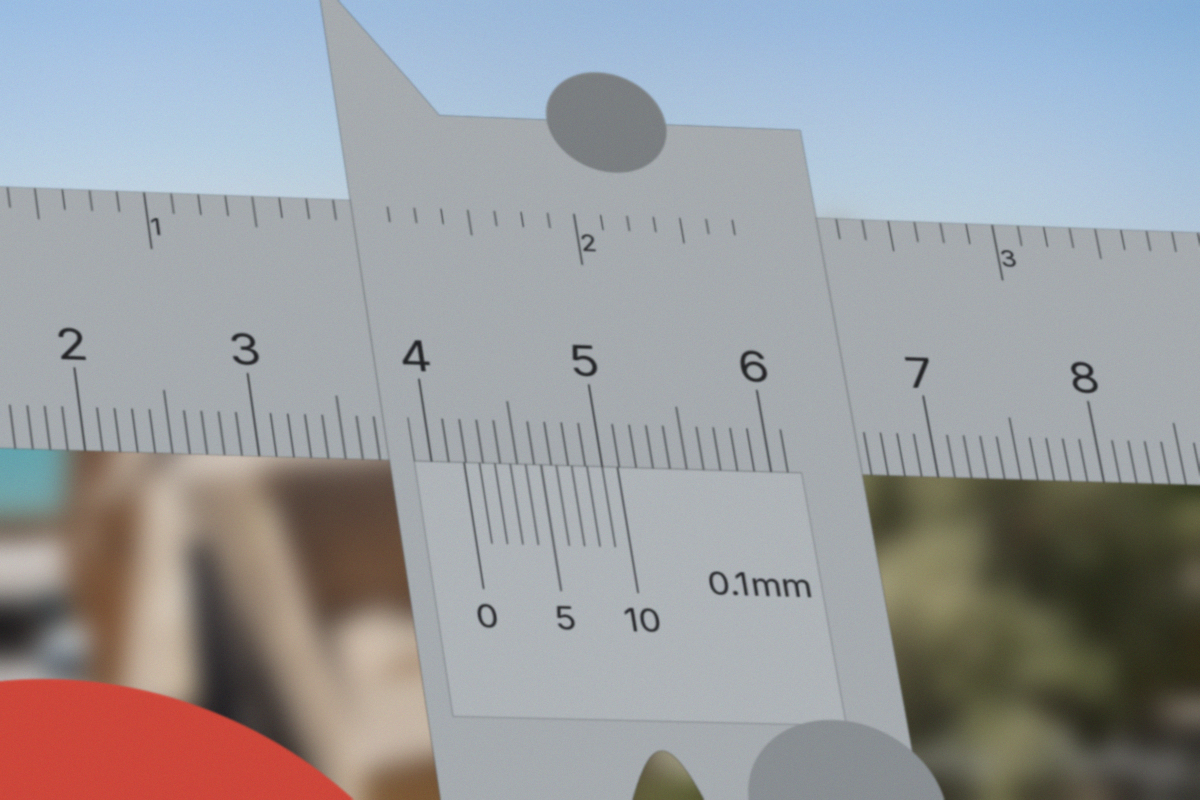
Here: 41.9 mm
